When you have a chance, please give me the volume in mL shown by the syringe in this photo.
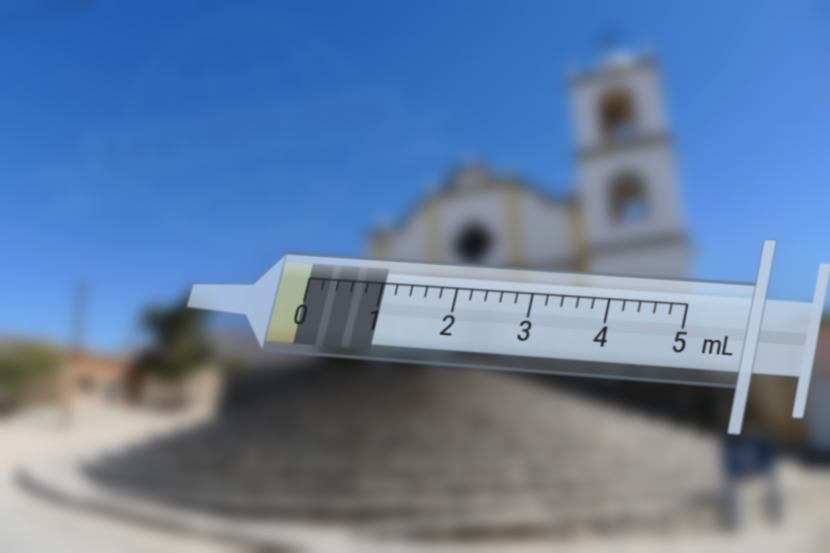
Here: 0 mL
